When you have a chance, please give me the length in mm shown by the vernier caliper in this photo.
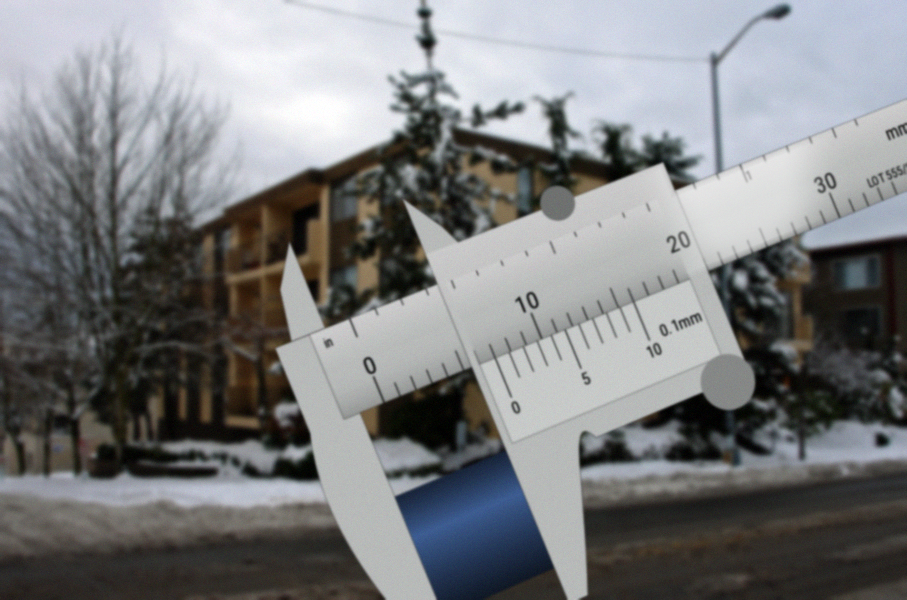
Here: 7.0 mm
